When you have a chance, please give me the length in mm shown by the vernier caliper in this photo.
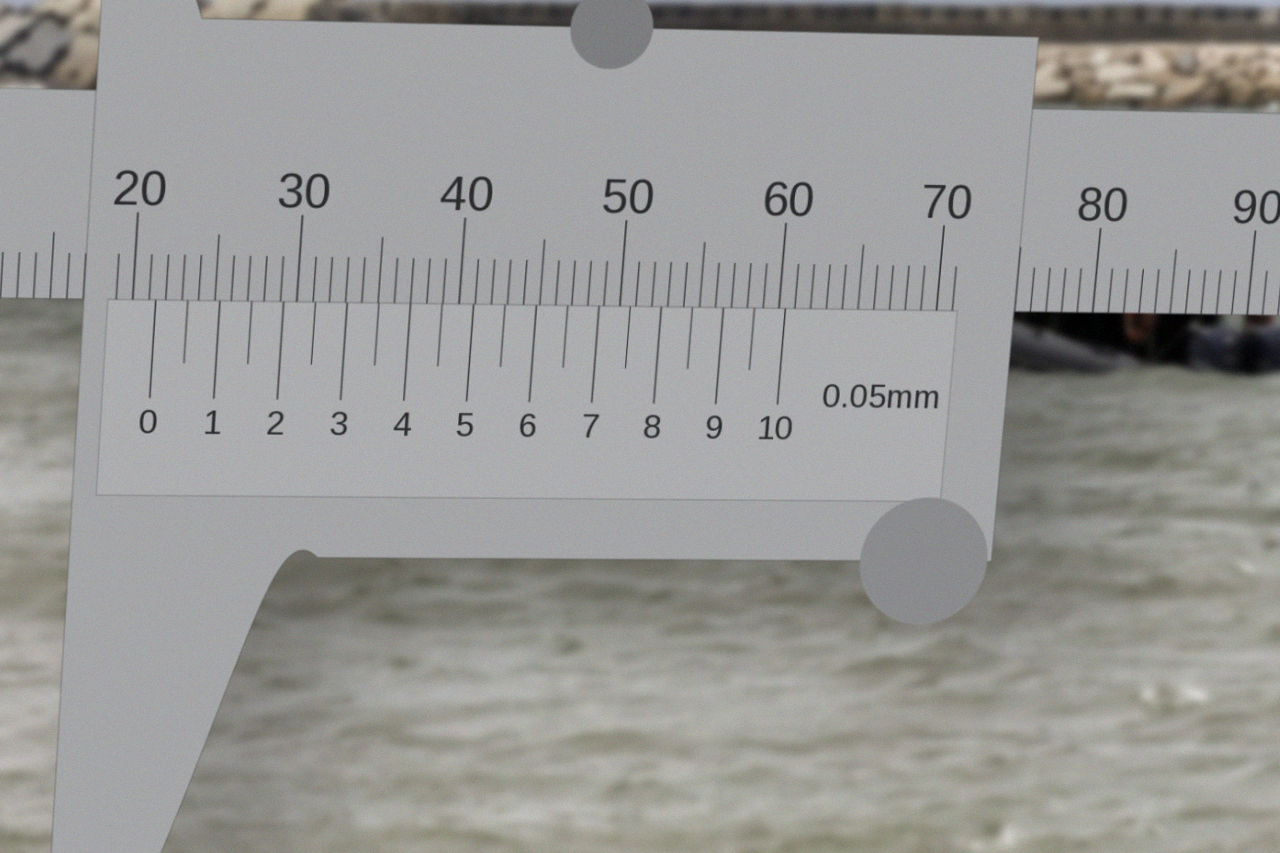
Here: 21.4 mm
